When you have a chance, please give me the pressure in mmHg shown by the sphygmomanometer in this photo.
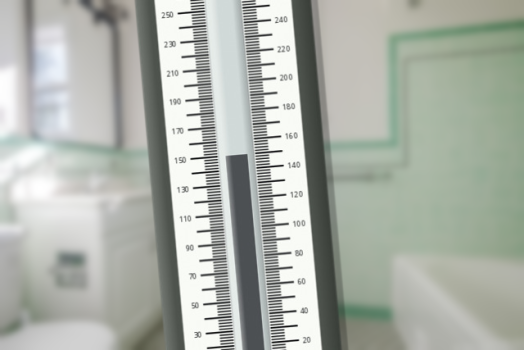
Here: 150 mmHg
